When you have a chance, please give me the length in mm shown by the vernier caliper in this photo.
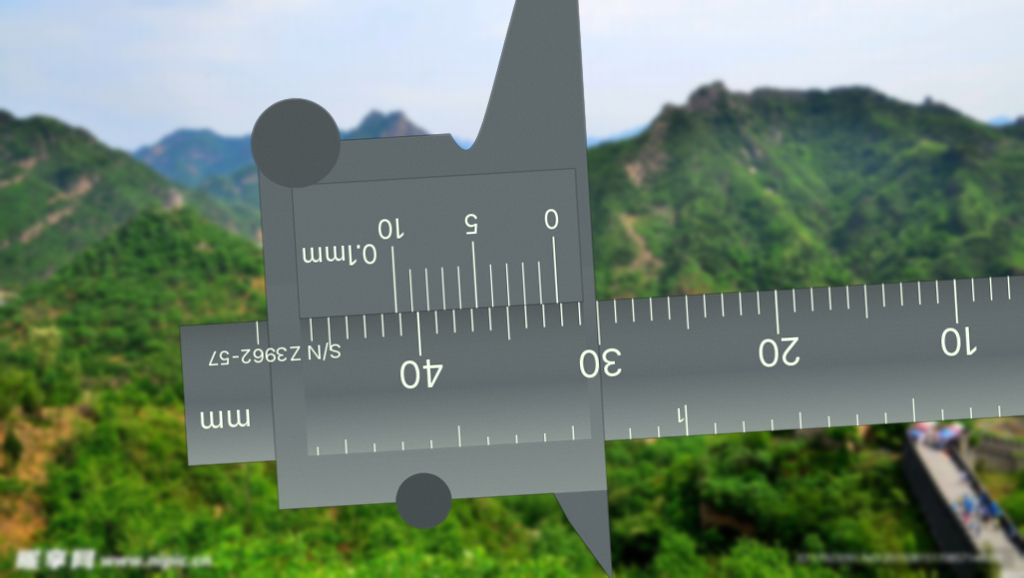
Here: 32.2 mm
